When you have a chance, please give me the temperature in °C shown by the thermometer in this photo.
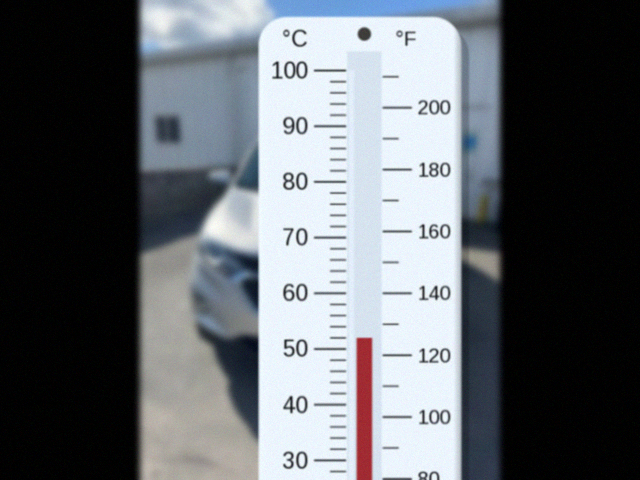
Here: 52 °C
